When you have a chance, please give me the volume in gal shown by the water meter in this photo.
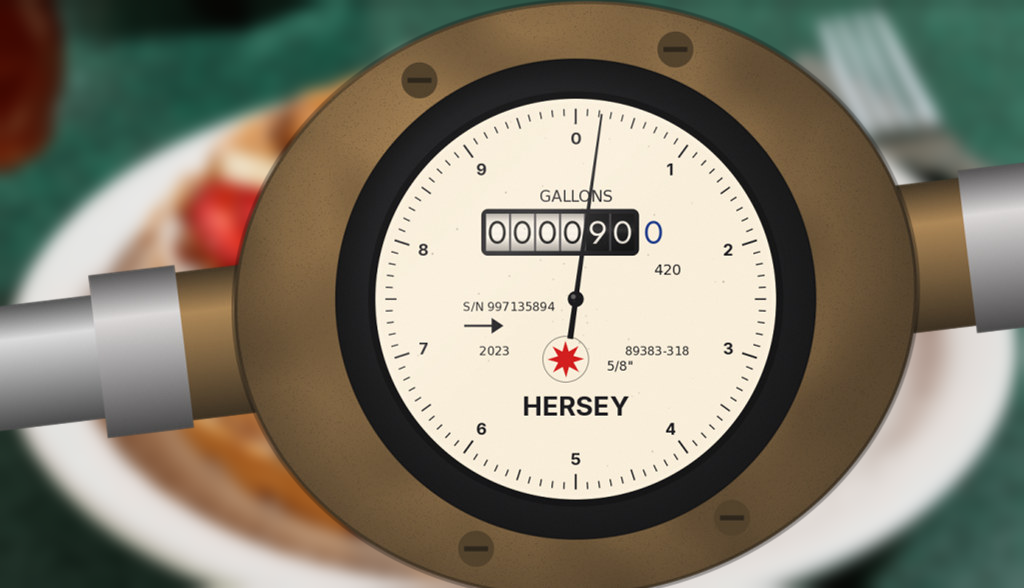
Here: 900.2 gal
